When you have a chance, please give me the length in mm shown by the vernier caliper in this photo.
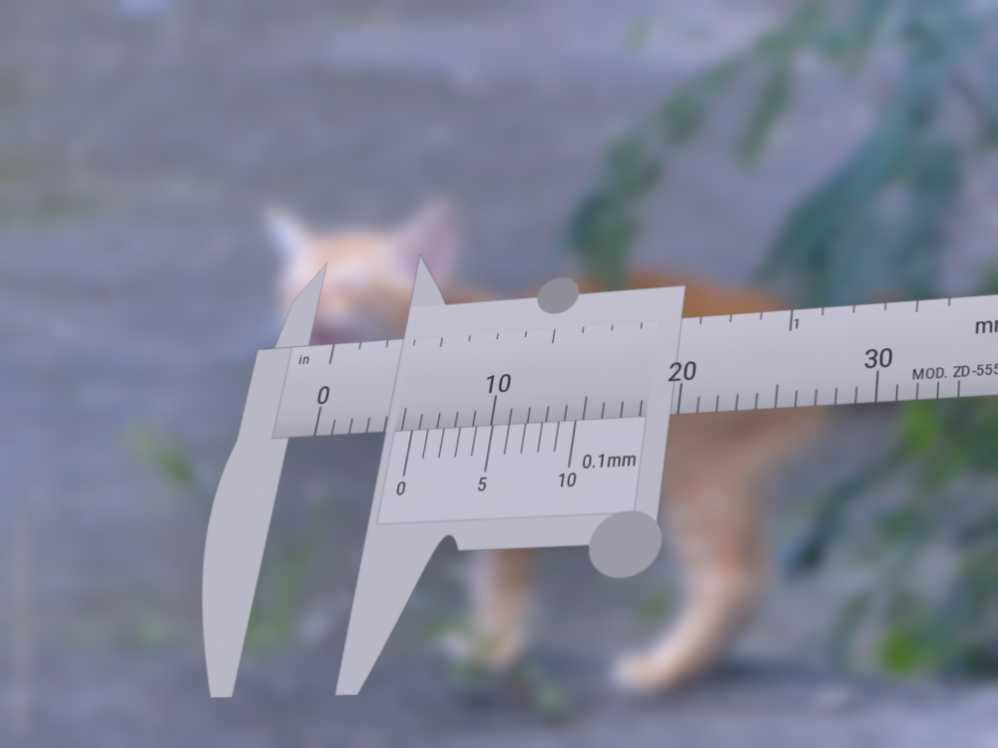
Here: 5.6 mm
